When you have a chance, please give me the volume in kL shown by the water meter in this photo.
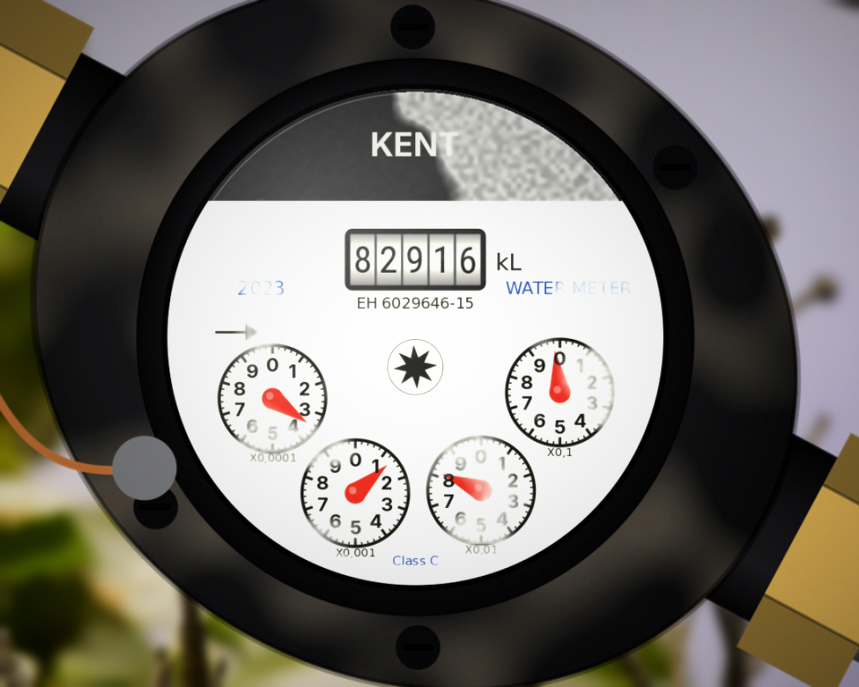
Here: 82915.9813 kL
